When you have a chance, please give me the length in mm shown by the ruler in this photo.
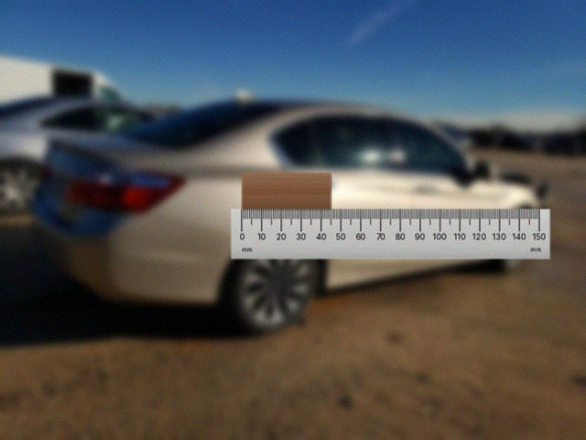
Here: 45 mm
